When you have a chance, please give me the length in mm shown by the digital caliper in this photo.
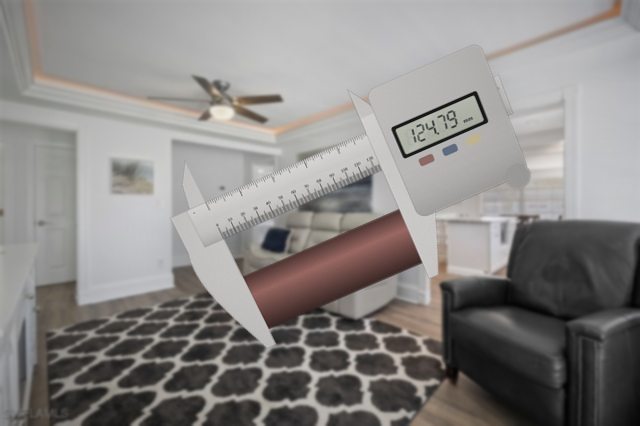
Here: 124.79 mm
